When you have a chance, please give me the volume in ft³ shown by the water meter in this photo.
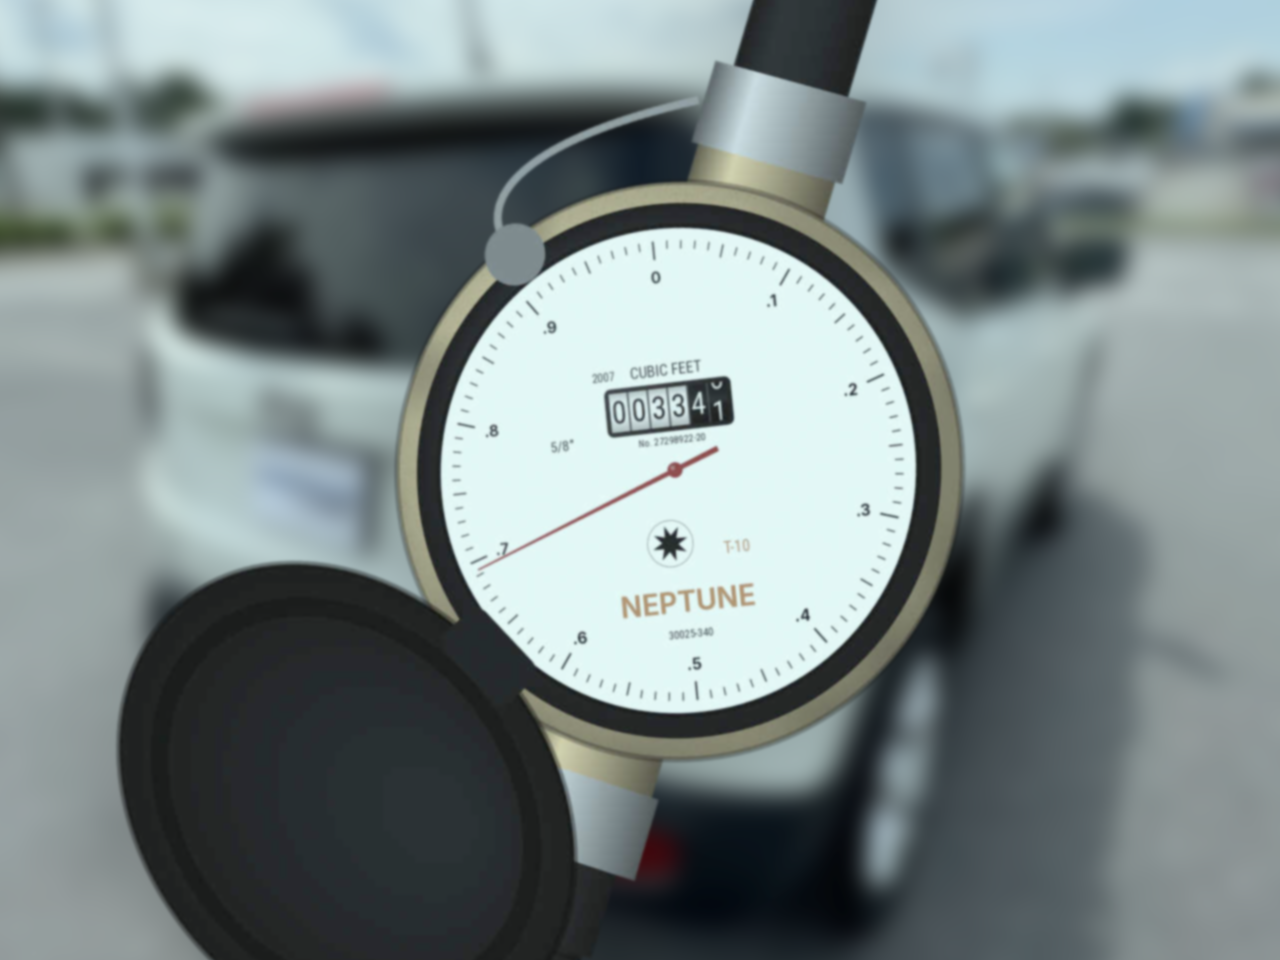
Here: 3340.69 ft³
